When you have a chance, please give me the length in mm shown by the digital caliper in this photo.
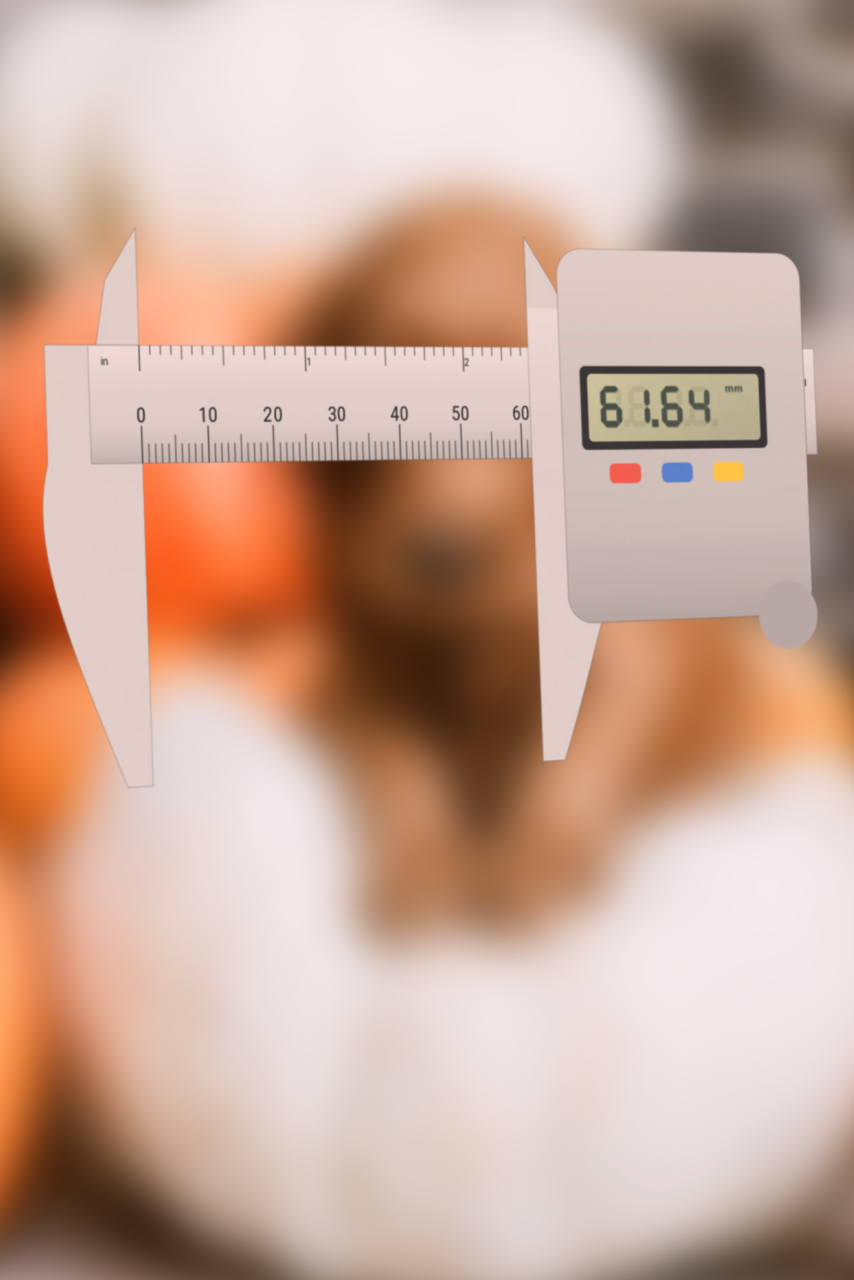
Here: 61.64 mm
